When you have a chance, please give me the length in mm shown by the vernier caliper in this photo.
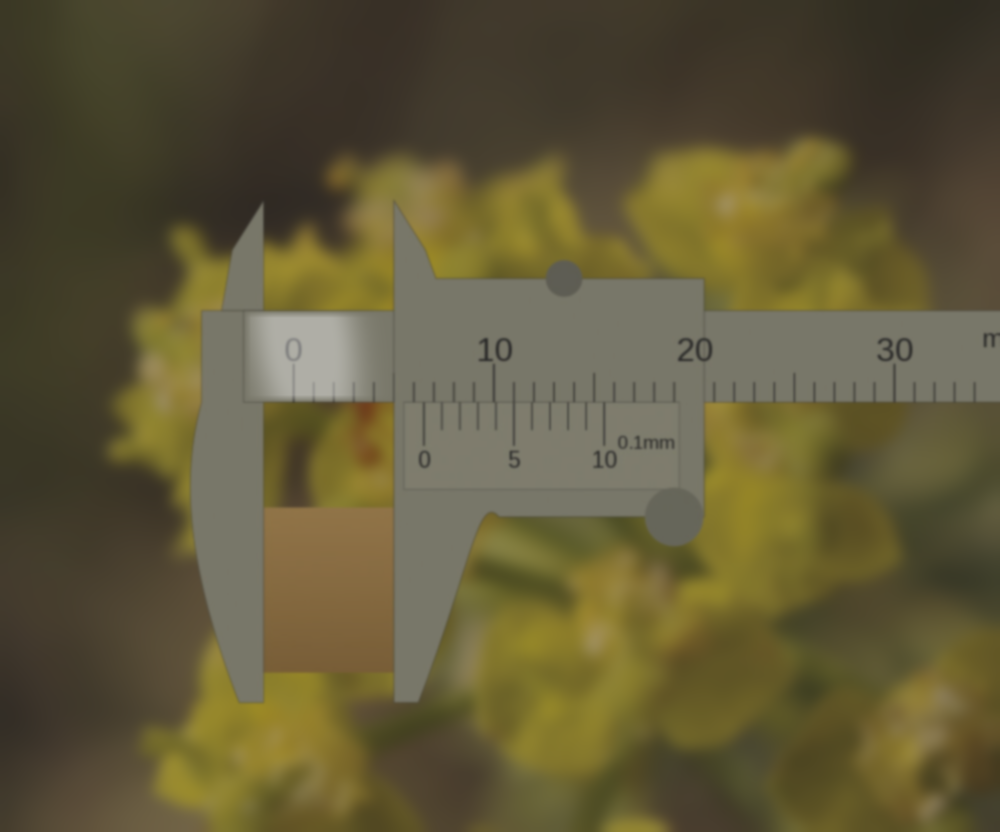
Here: 6.5 mm
